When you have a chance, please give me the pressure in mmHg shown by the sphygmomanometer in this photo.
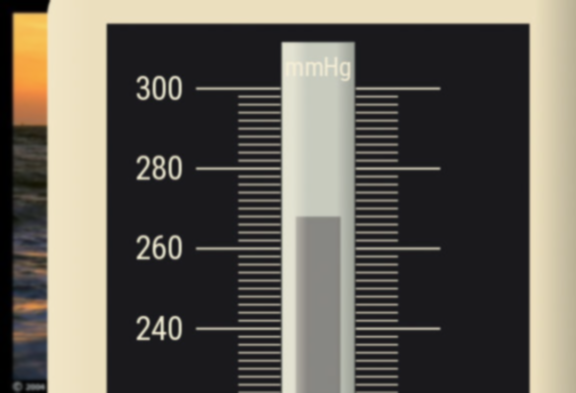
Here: 268 mmHg
